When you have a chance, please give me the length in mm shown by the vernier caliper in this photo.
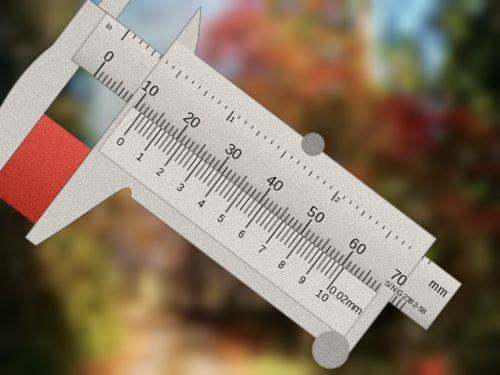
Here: 11.5 mm
